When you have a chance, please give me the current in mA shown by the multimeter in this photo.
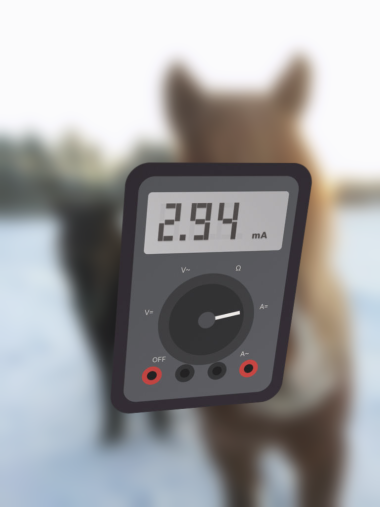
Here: 2.94 mA
